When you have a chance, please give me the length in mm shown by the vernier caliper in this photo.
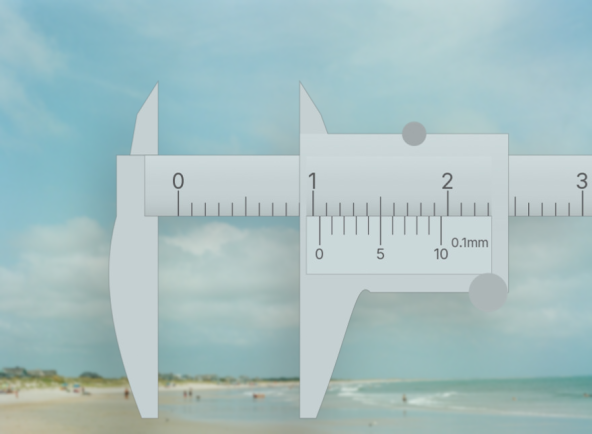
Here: 10.5 mm
